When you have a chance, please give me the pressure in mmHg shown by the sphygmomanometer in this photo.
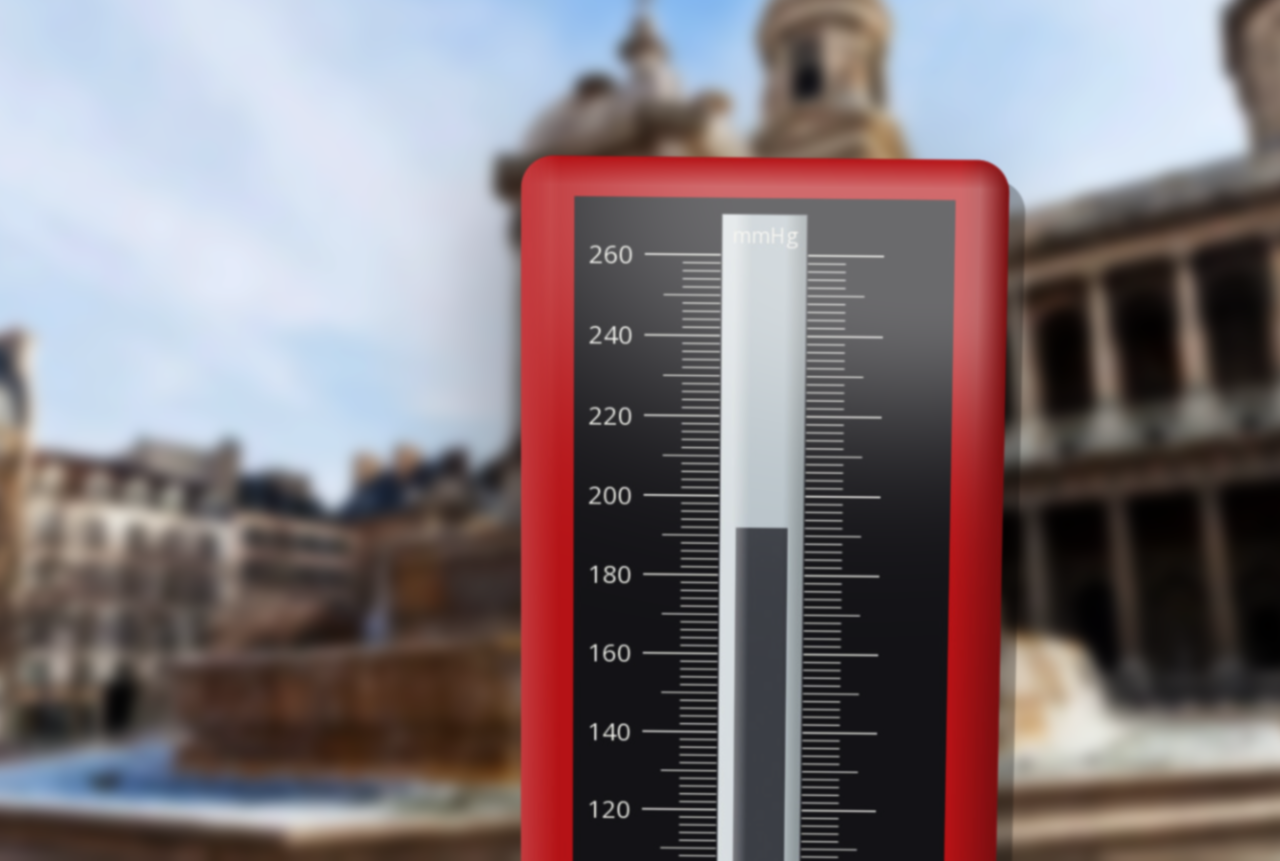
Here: 192 mmHg
